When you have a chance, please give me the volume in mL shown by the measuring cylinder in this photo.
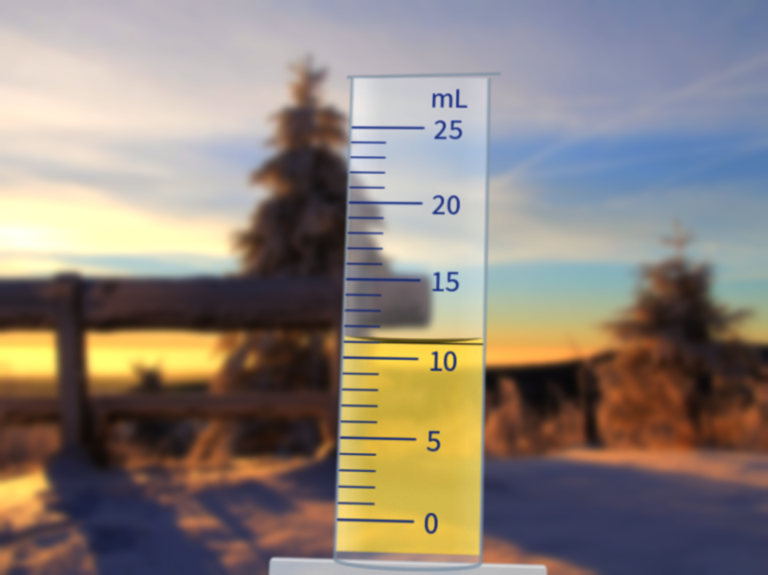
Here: 11 mL
